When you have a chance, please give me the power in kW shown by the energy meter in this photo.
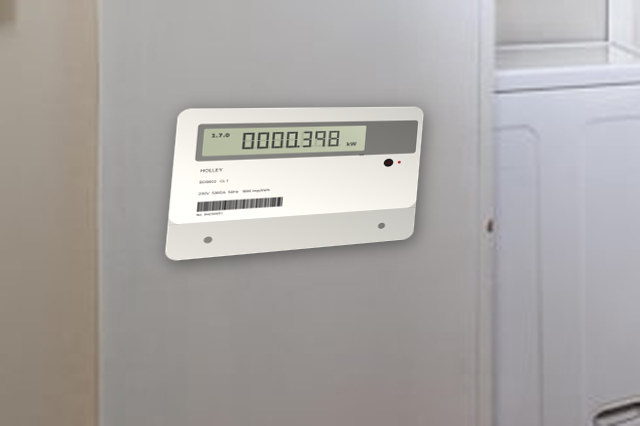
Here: 0.398 kW
